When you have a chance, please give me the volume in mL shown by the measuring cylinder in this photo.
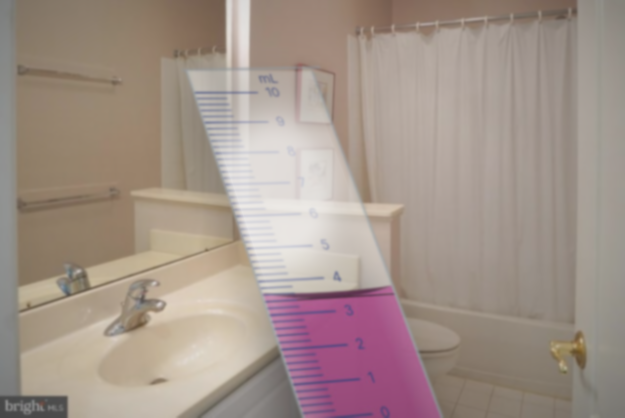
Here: 3.4 mL
